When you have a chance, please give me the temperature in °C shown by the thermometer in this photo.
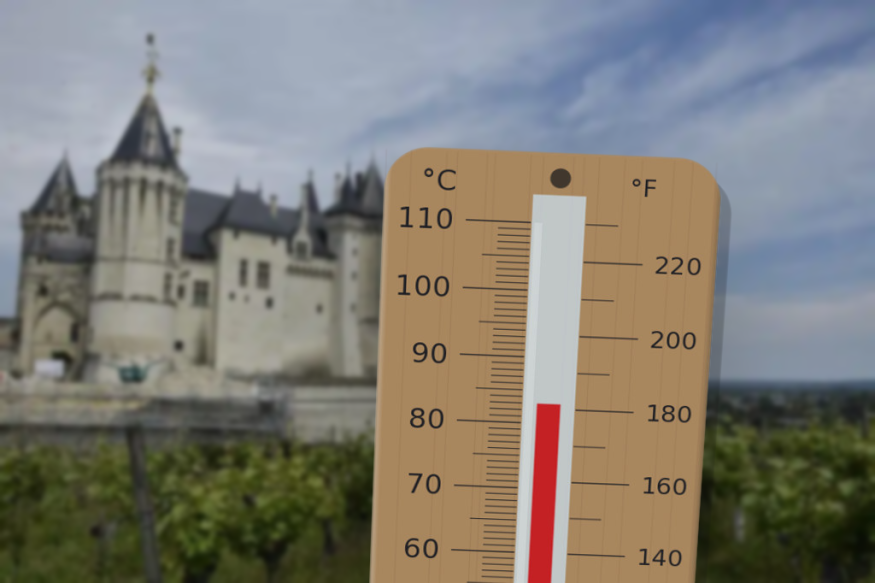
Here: 83 °C
